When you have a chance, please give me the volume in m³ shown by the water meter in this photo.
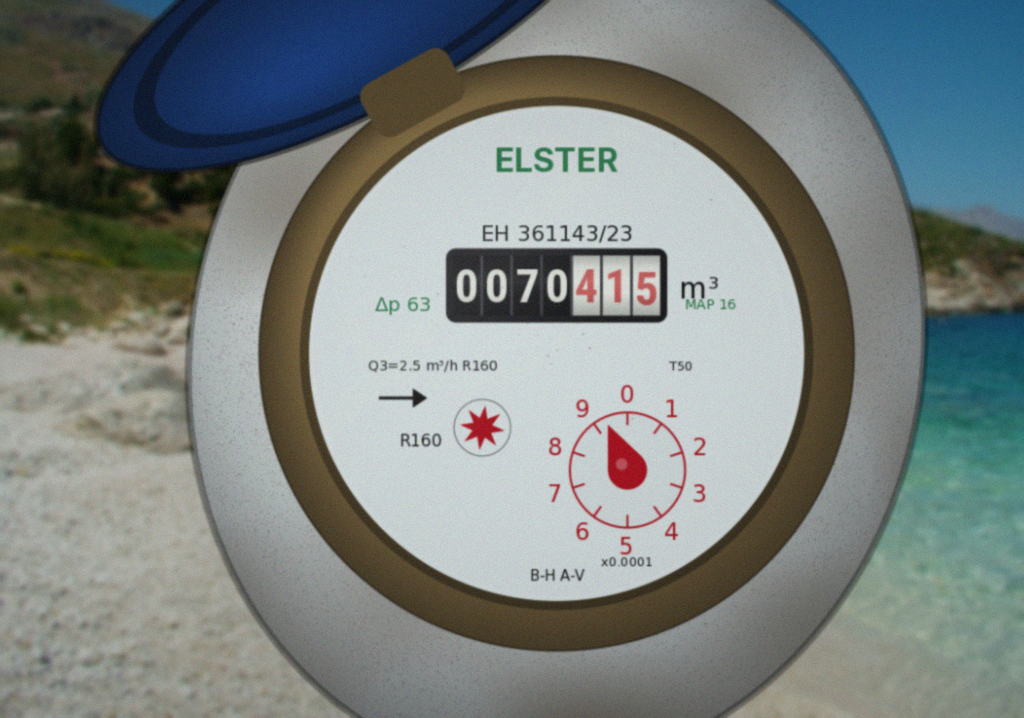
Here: 70.4149 m³
